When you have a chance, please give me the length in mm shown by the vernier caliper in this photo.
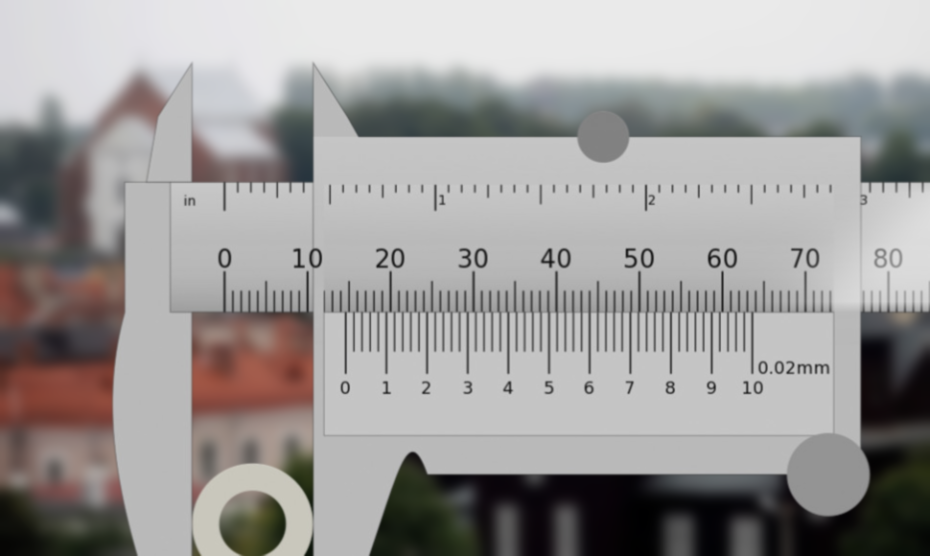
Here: 14.6 mm
